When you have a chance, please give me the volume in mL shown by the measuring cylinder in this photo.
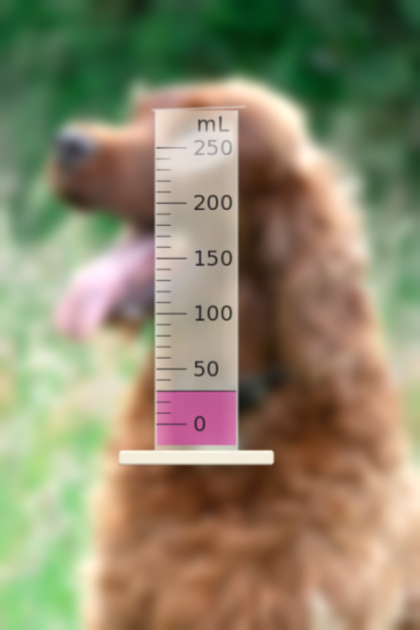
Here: 30 mL
